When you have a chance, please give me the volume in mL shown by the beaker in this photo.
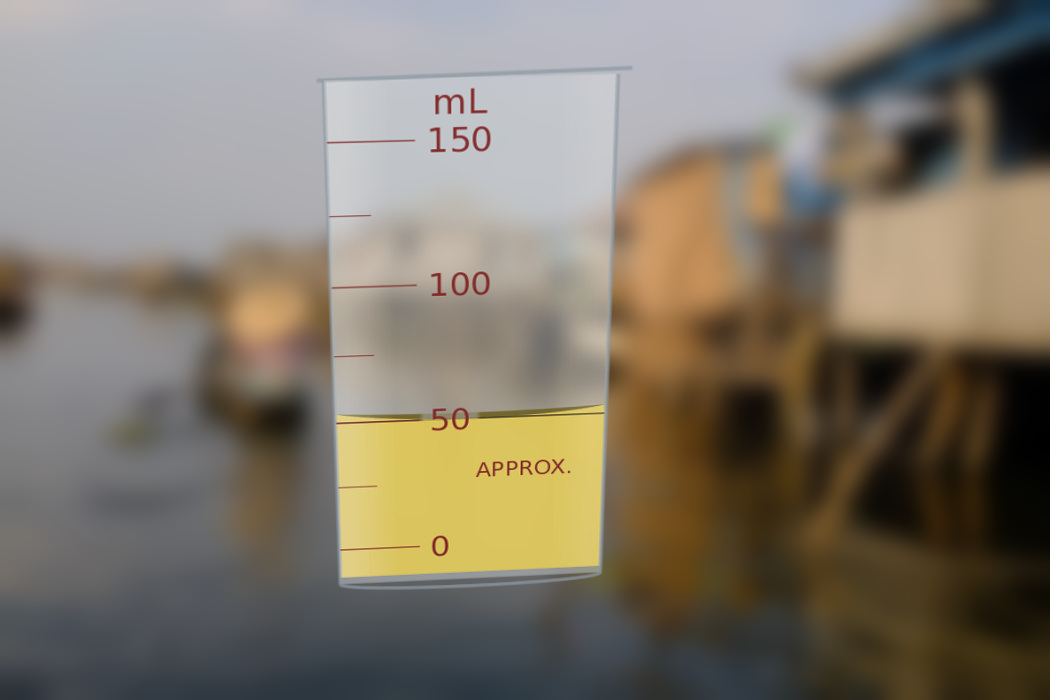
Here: 50 mL
